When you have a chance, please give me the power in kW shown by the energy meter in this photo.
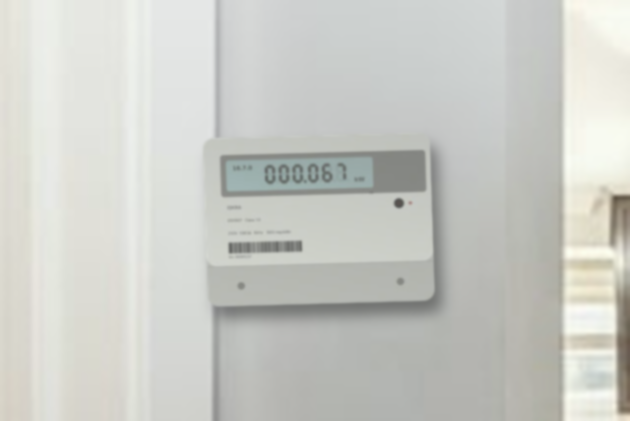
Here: 0.067 kW
